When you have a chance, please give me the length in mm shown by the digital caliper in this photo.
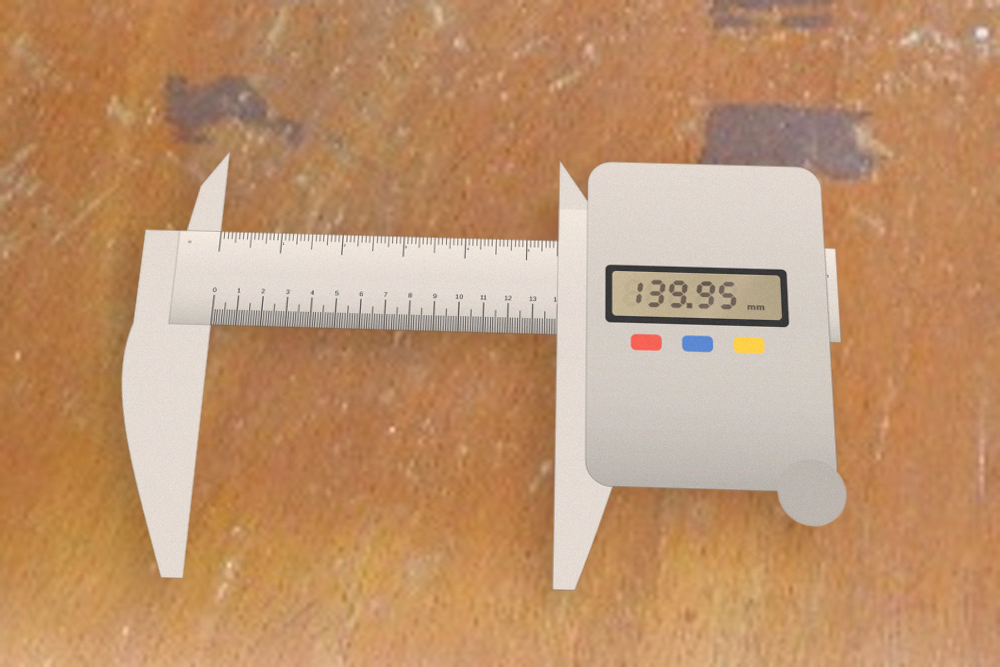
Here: 139.95 mm
